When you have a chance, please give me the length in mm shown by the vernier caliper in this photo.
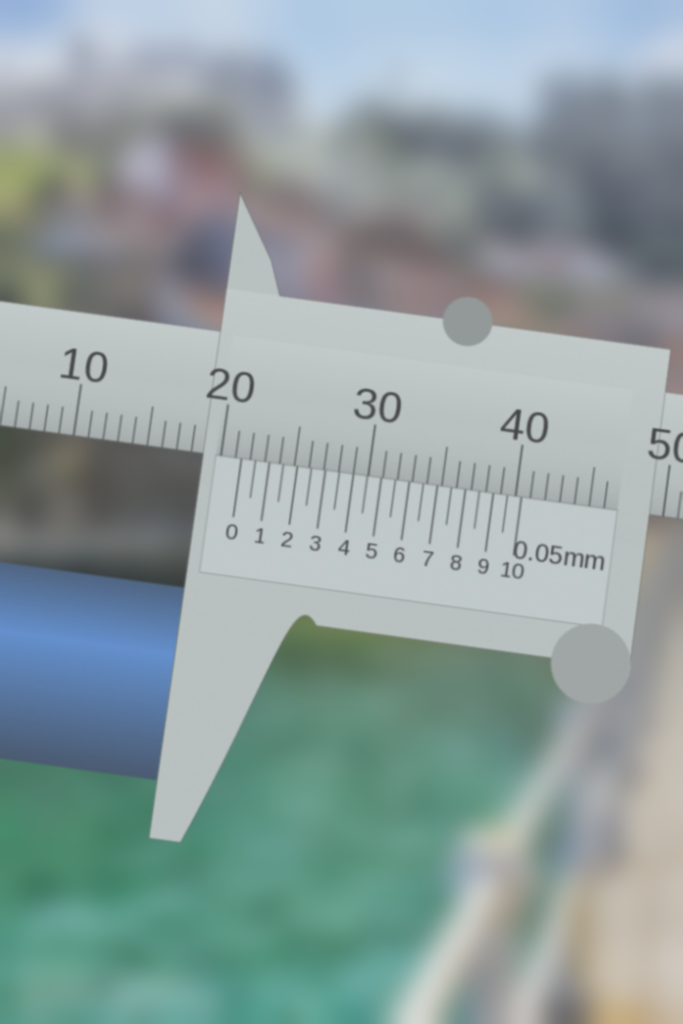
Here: 21.4 mm
